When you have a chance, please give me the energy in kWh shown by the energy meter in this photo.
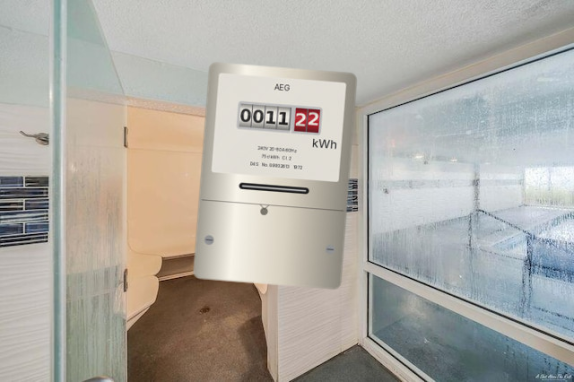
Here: 11.22 kWh
